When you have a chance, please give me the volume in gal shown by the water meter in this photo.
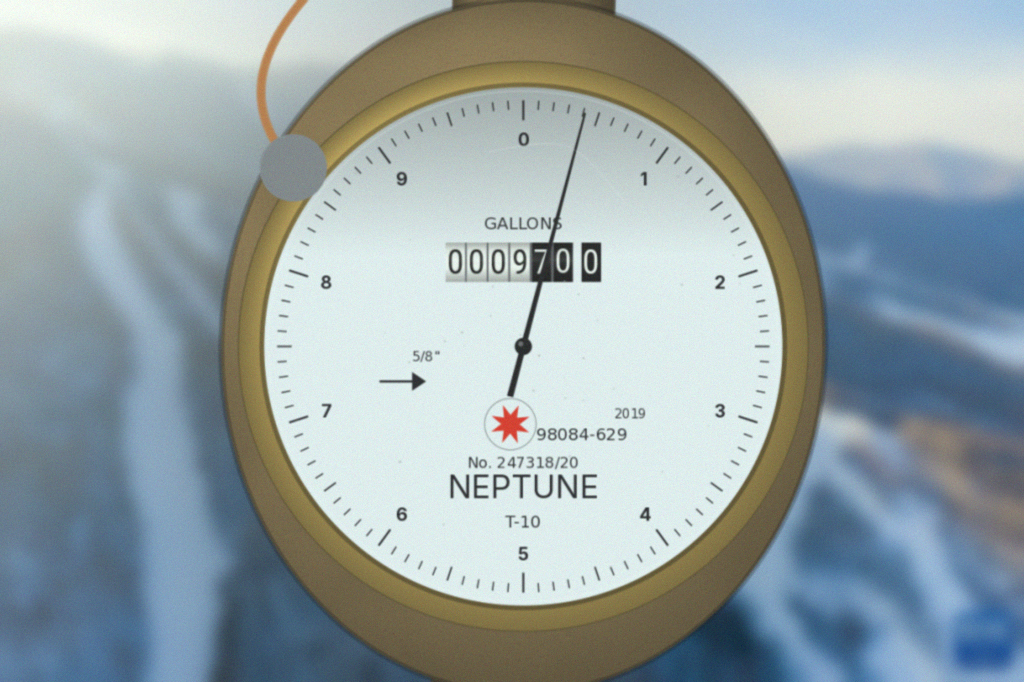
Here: 9700.4 gal
